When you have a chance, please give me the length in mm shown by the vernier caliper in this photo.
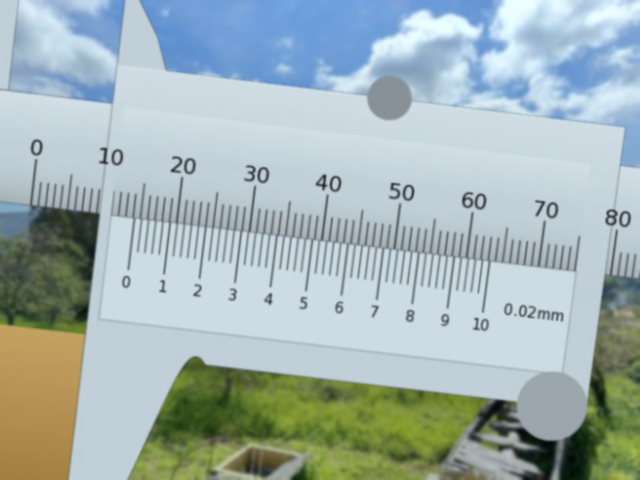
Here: 14.2 mm
